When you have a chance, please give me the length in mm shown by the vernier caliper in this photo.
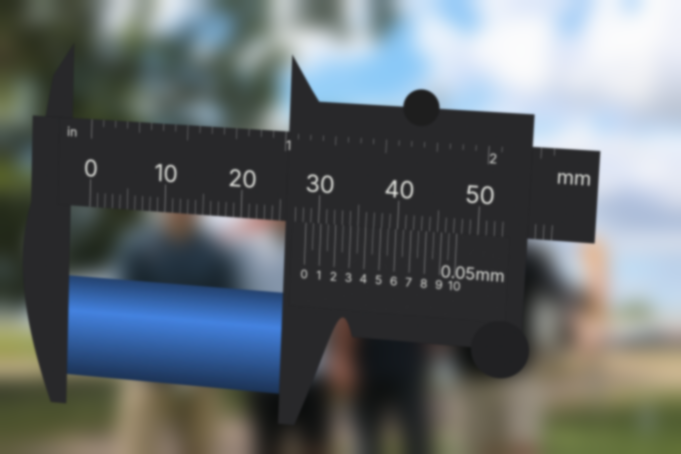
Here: 28.4 mm
